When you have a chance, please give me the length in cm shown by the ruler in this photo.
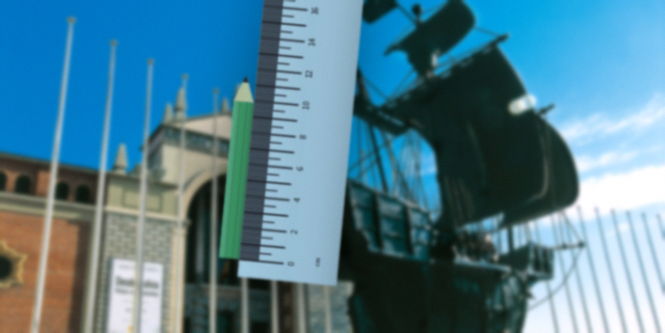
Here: 11.5 cm
